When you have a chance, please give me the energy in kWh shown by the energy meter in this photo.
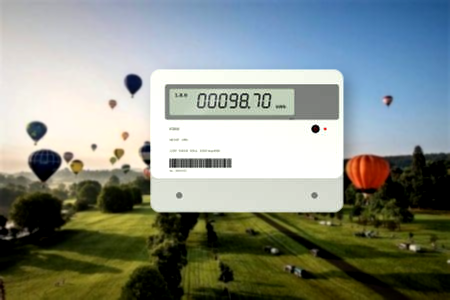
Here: 98.70 kWh
